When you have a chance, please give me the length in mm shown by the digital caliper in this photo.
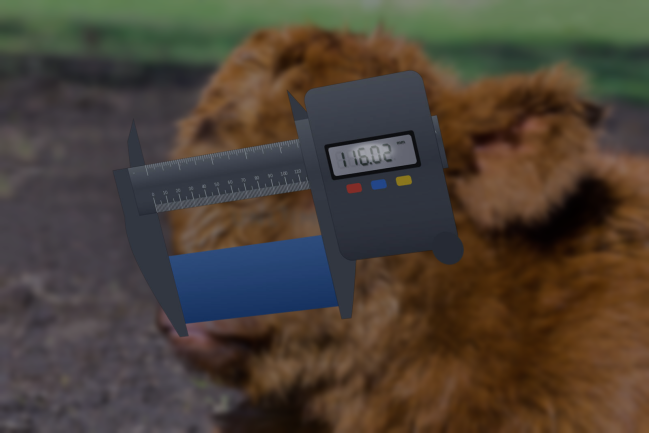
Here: 116.02 mm
